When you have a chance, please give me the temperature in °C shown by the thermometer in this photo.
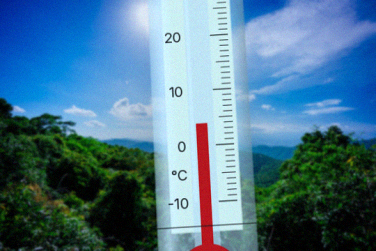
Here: 4 °C
